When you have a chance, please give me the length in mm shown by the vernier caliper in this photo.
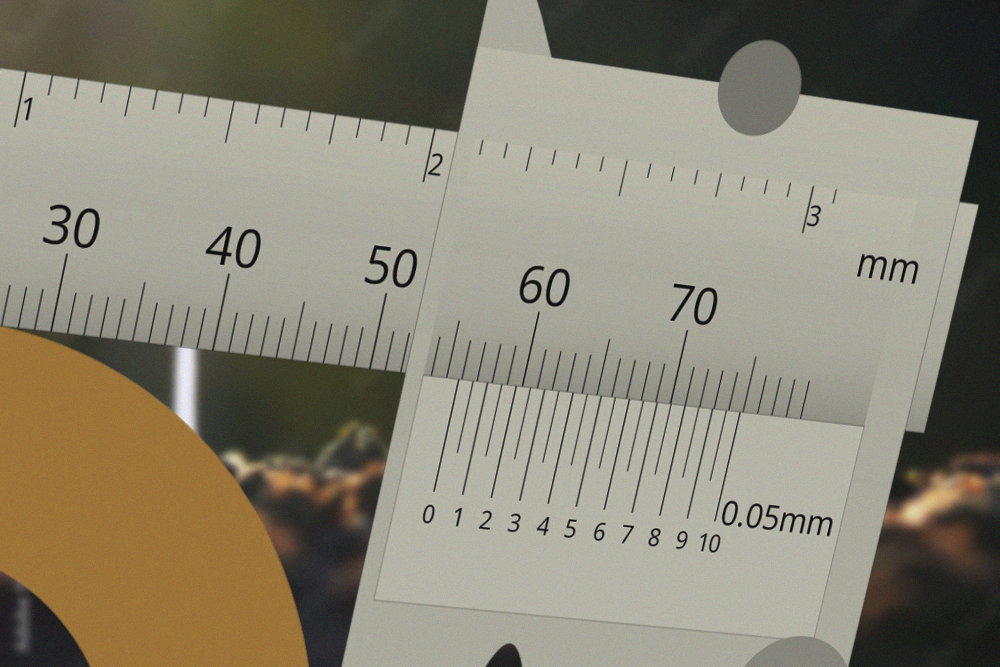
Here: 55.8 mm
